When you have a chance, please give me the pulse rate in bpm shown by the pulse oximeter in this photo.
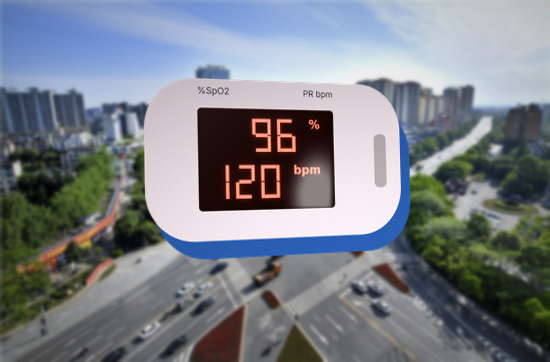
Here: 120 bpm
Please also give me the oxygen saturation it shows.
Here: 96 %
